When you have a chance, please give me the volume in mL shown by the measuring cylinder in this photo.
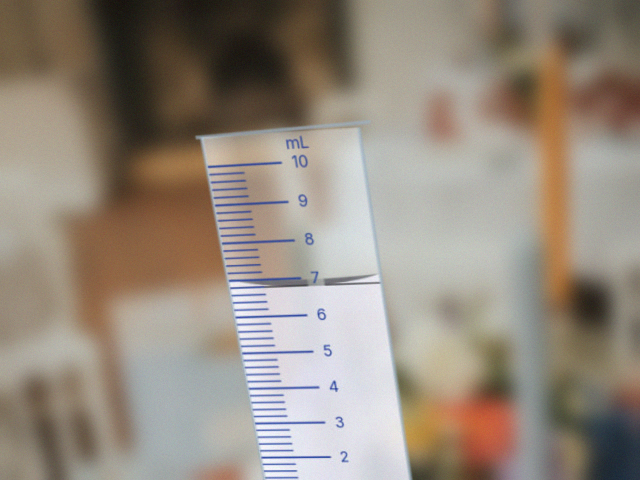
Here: 6.8 mL
